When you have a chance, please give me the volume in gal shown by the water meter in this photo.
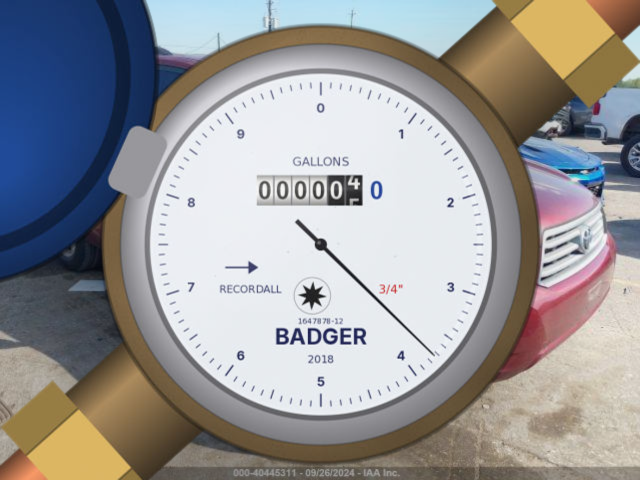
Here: 43.7 gal
